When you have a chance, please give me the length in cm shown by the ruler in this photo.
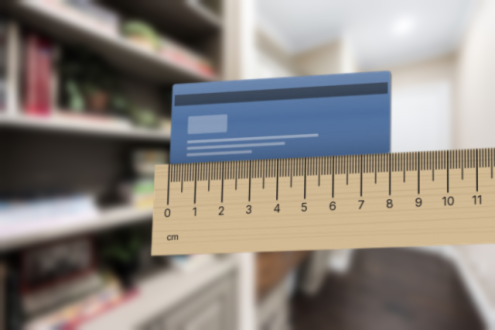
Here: 8 cm
